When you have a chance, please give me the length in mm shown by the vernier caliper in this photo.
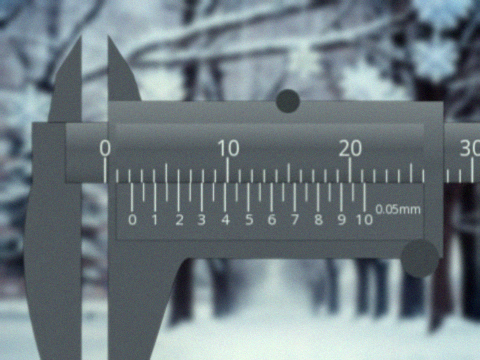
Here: 2.2 mm
